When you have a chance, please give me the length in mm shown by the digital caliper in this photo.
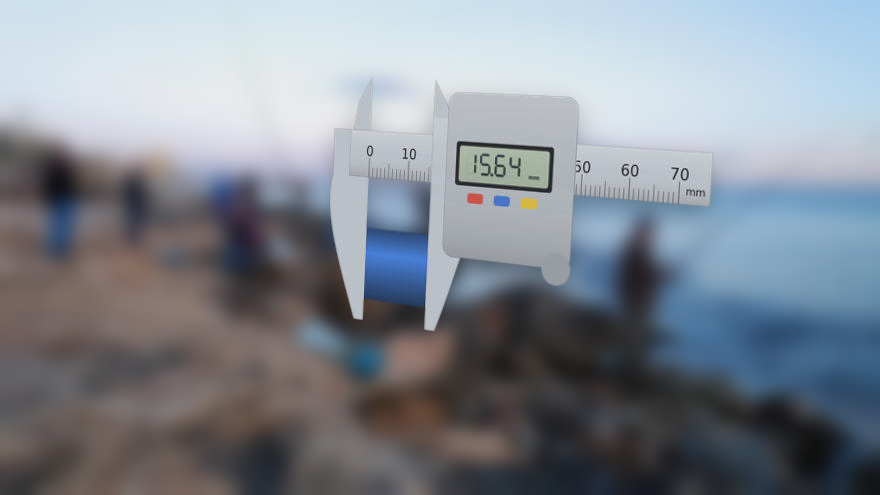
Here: 15.64 mm
